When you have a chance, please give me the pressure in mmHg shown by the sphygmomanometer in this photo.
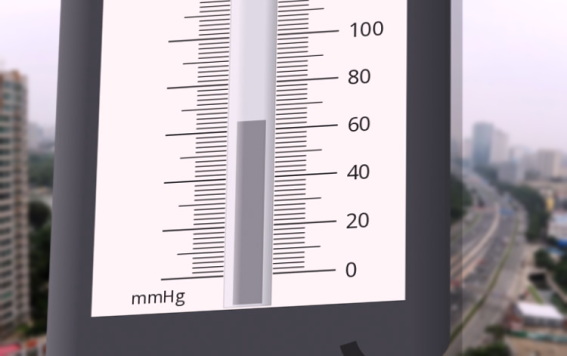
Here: 64 mmHg
